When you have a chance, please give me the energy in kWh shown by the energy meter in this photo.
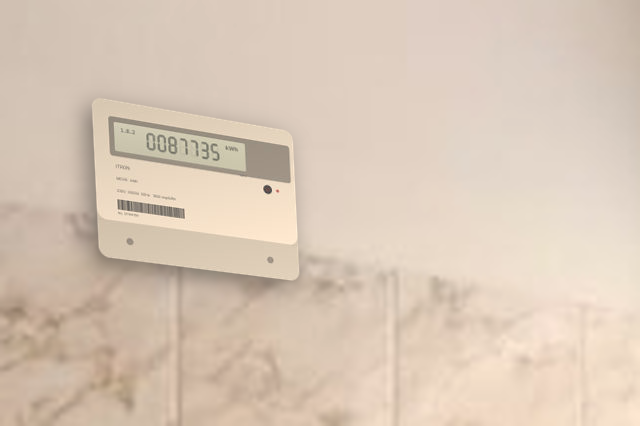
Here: 87735 kWh
